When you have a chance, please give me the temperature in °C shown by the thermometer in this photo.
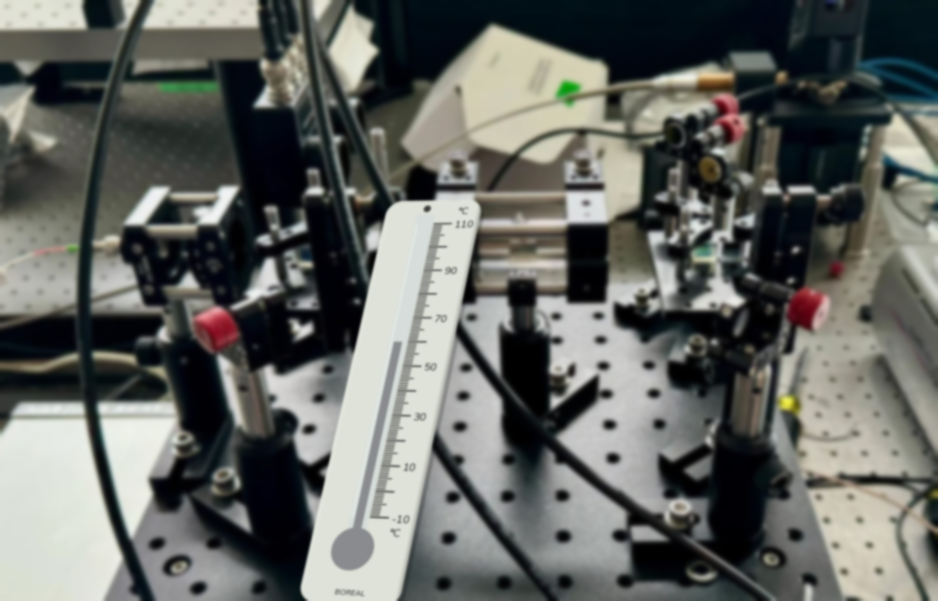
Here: 60 °C
